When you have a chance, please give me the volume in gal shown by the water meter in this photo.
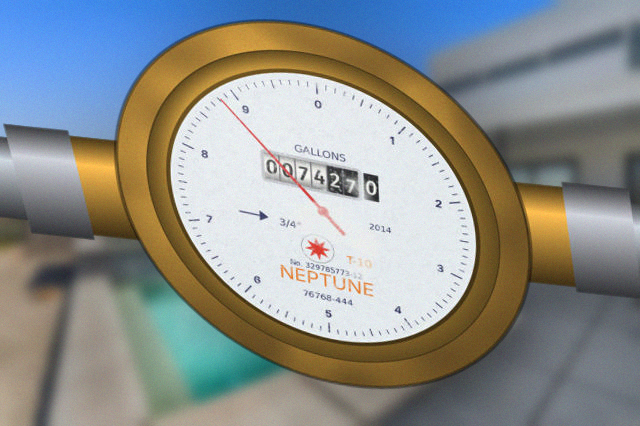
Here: 74268.8 gal
